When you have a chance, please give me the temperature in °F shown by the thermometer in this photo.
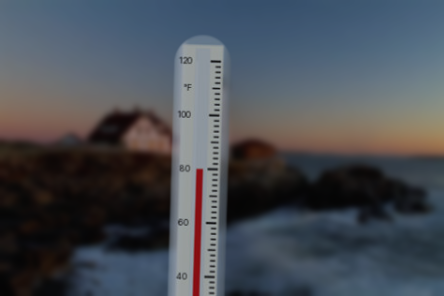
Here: 80 °F
